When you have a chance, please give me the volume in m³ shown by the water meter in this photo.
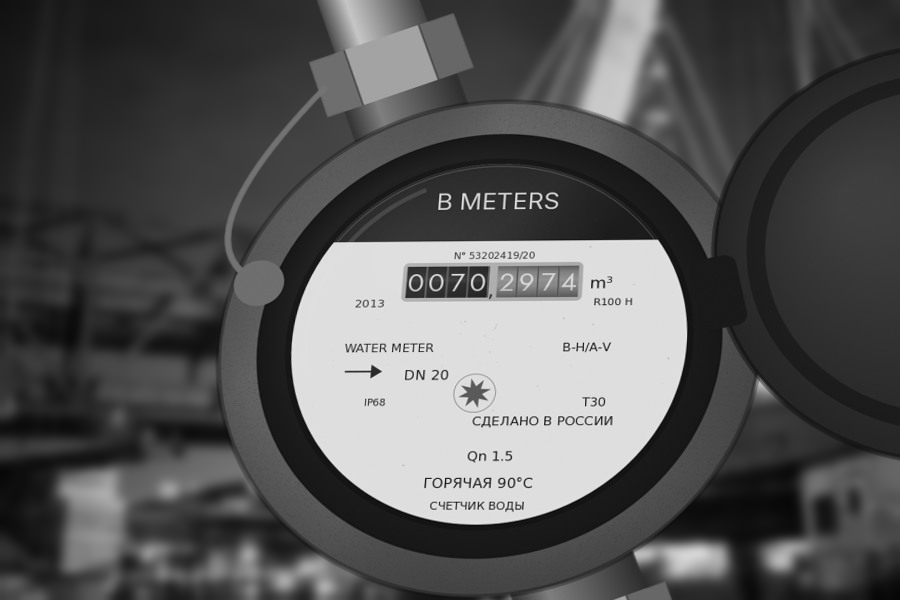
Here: 70.2974 m³
